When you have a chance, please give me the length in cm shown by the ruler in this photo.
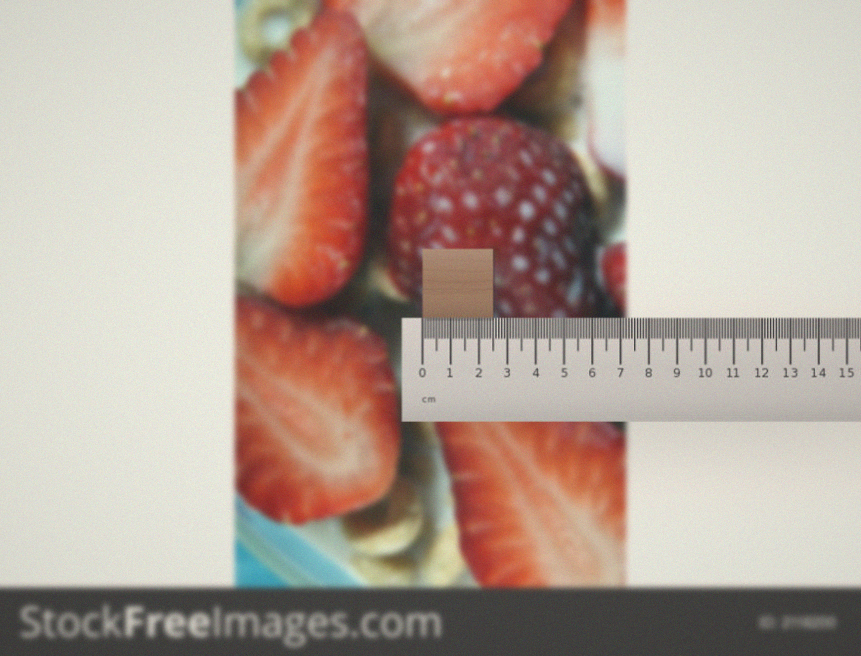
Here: 2.5 cm
